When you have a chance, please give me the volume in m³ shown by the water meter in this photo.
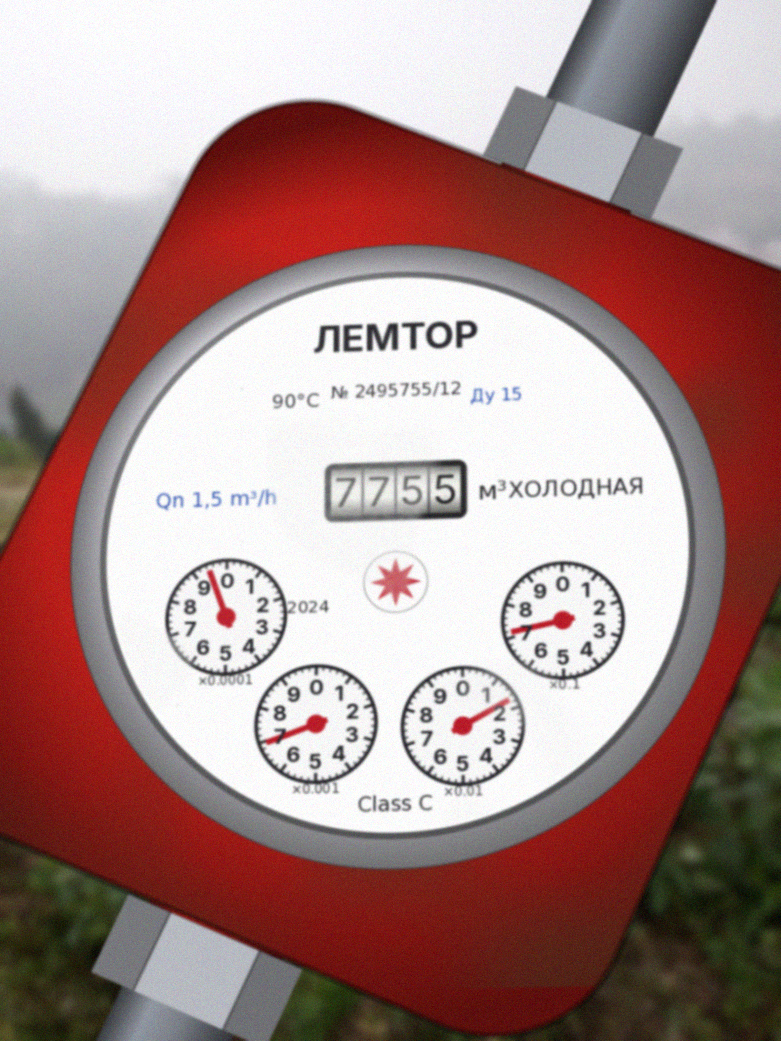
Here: 7755.7169 m³
